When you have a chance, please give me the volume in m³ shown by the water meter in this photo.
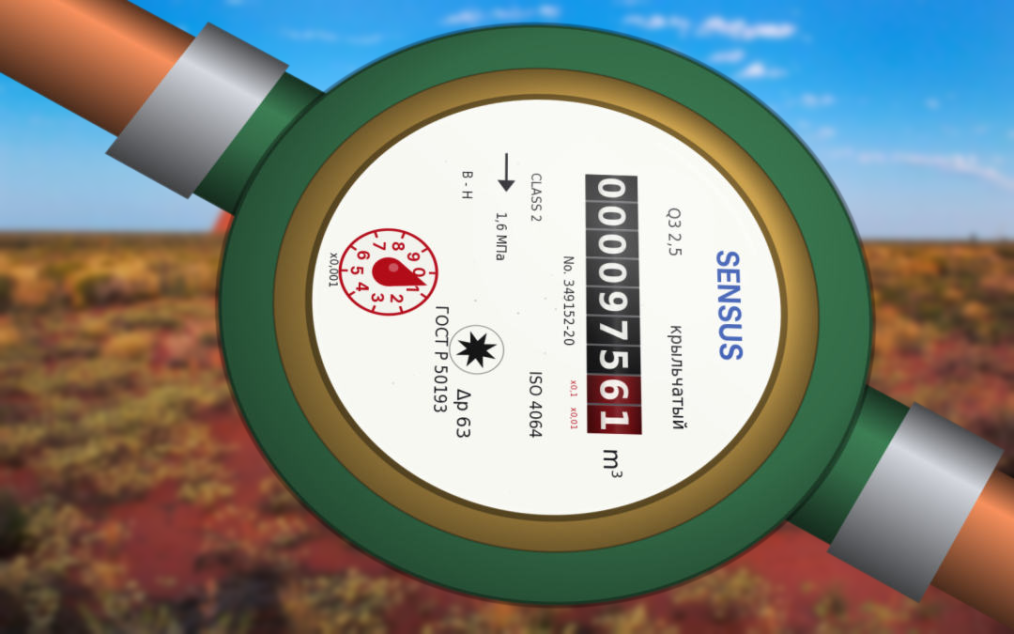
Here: 975.610 m³
